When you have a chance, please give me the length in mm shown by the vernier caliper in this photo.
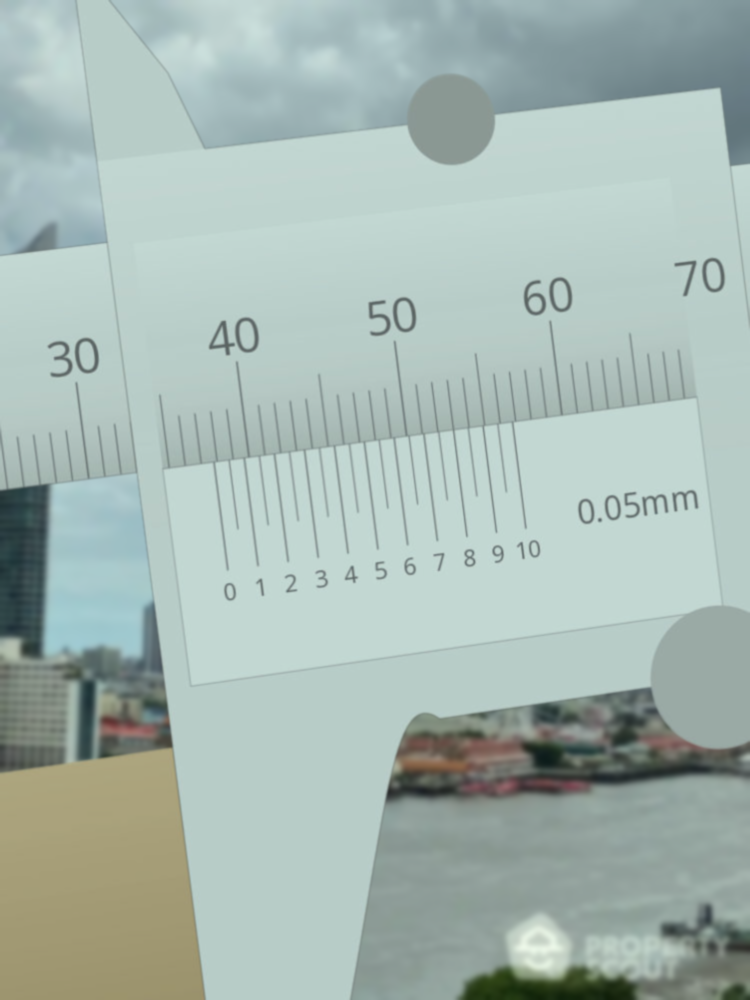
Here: 37.8 mm
